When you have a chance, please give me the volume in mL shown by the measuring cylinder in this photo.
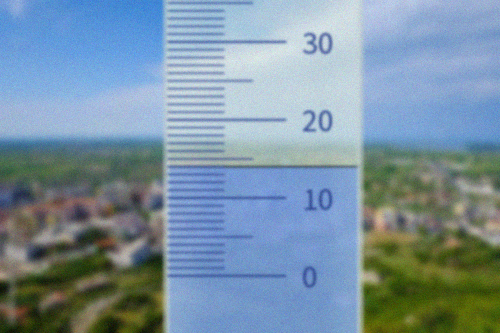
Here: 14 mL
